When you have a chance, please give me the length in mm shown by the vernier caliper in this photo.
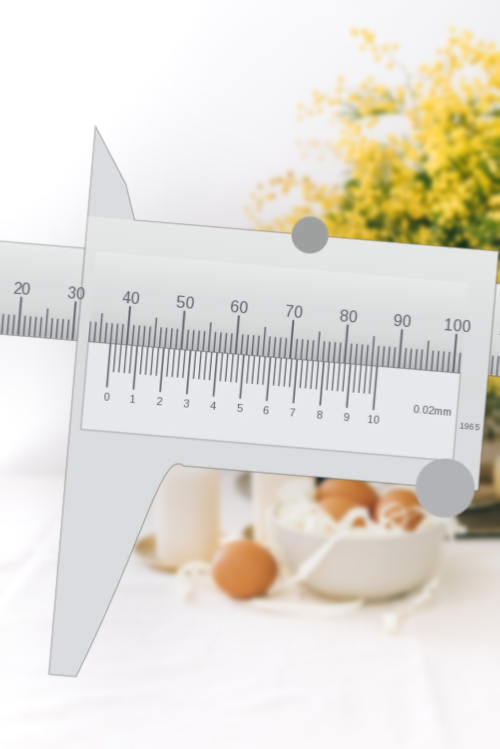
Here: 37.0 mm
